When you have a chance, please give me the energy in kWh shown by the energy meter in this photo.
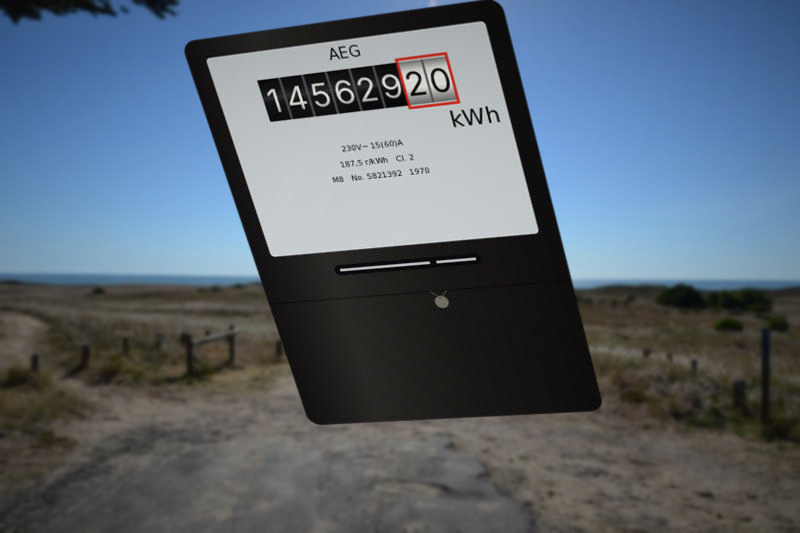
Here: 145629.20 kWh
